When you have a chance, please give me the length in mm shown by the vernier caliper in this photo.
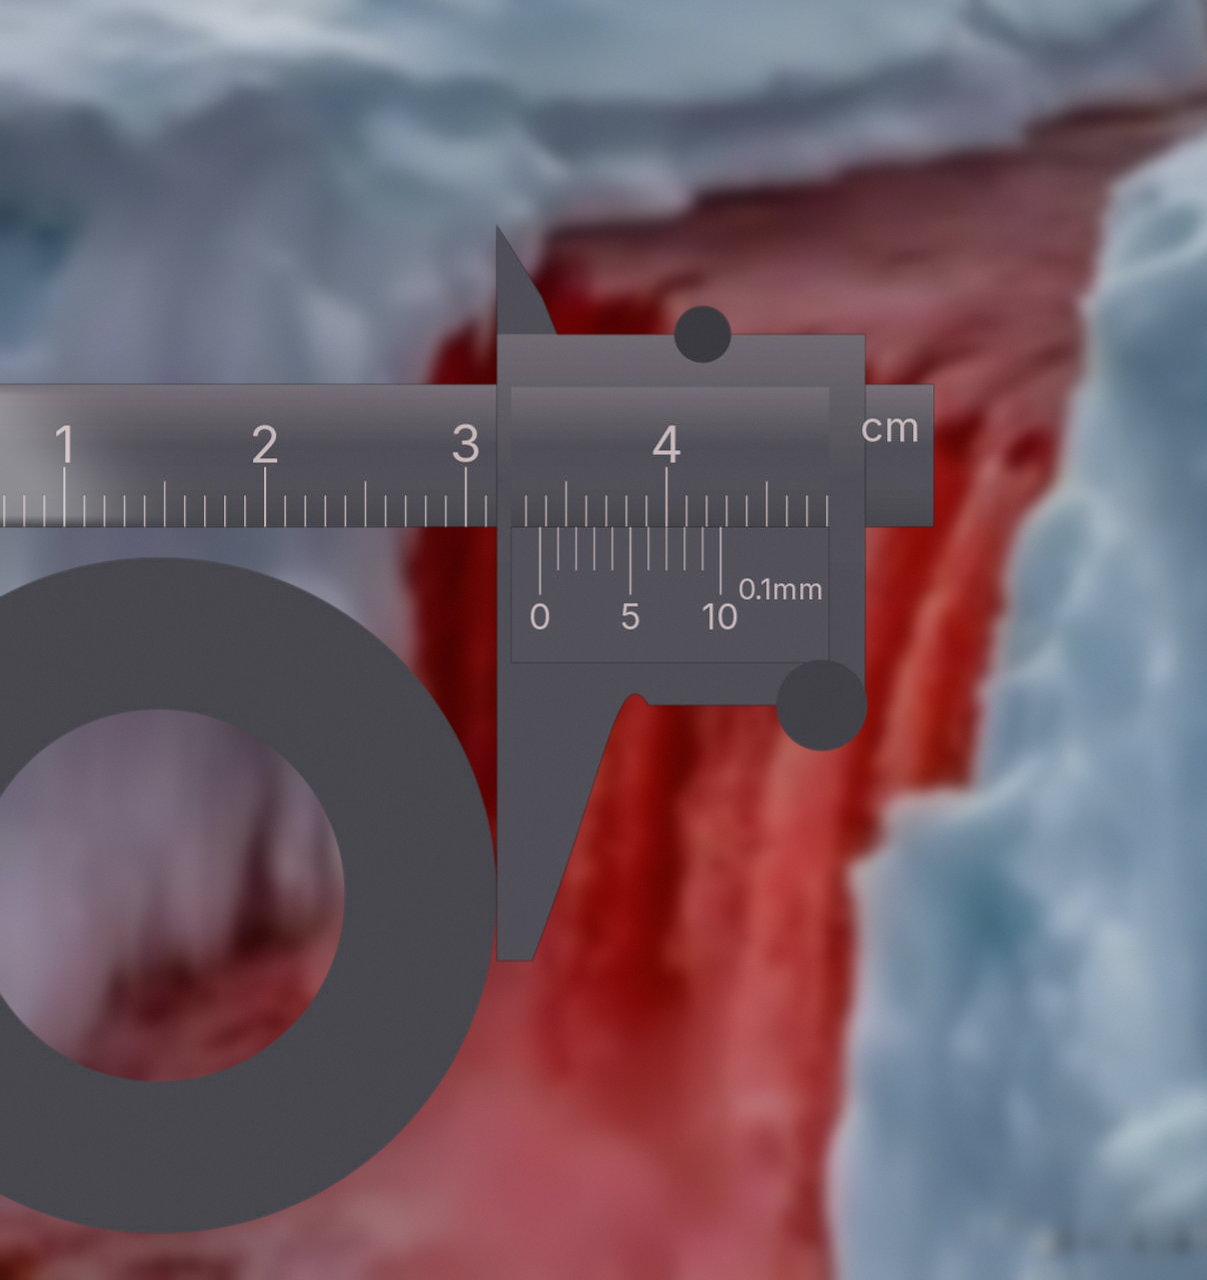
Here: 33.7 mm
